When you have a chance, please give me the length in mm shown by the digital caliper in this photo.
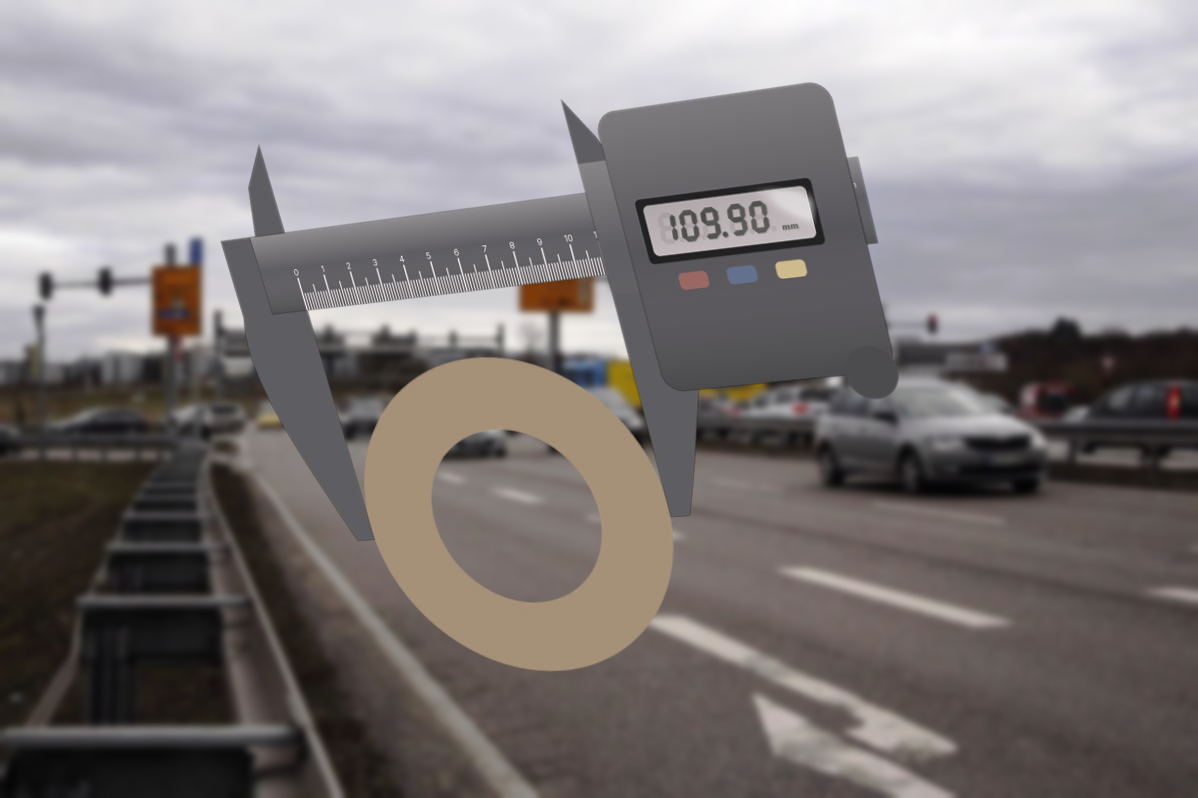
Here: 109.90 mm
